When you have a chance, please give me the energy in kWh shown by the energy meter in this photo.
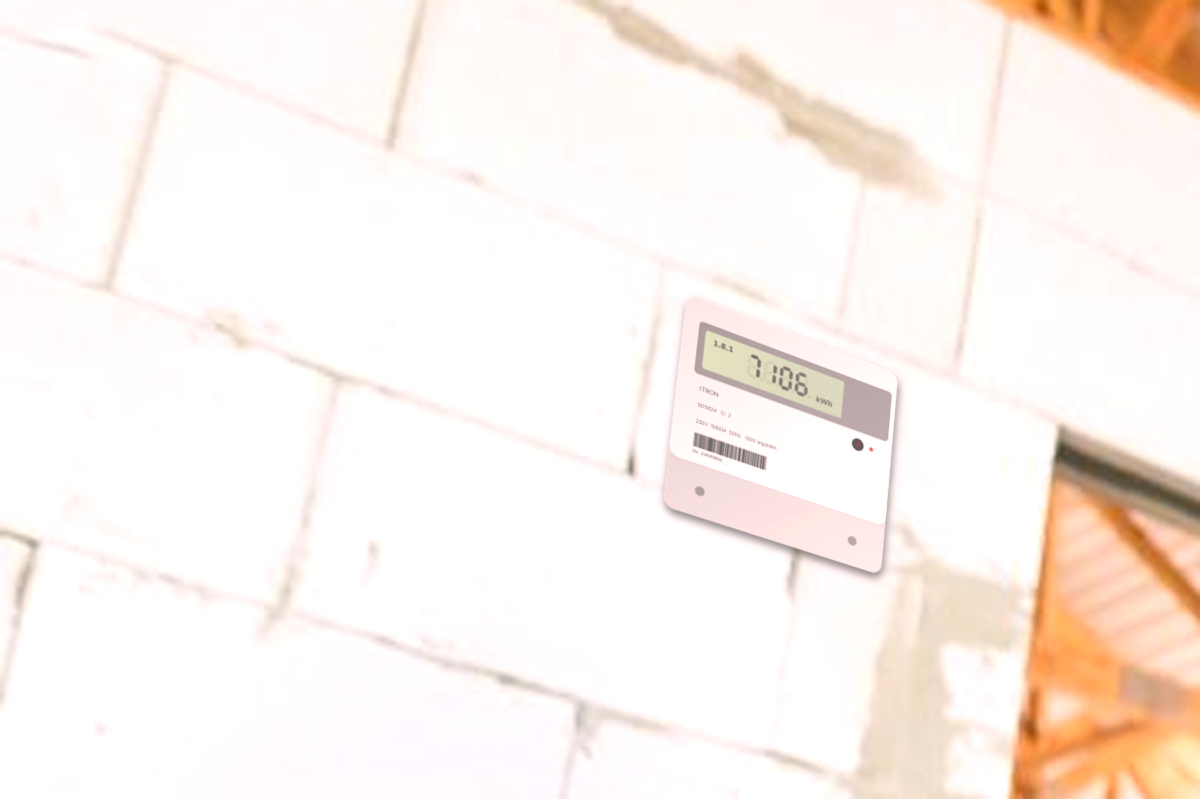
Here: 7106 kWh
